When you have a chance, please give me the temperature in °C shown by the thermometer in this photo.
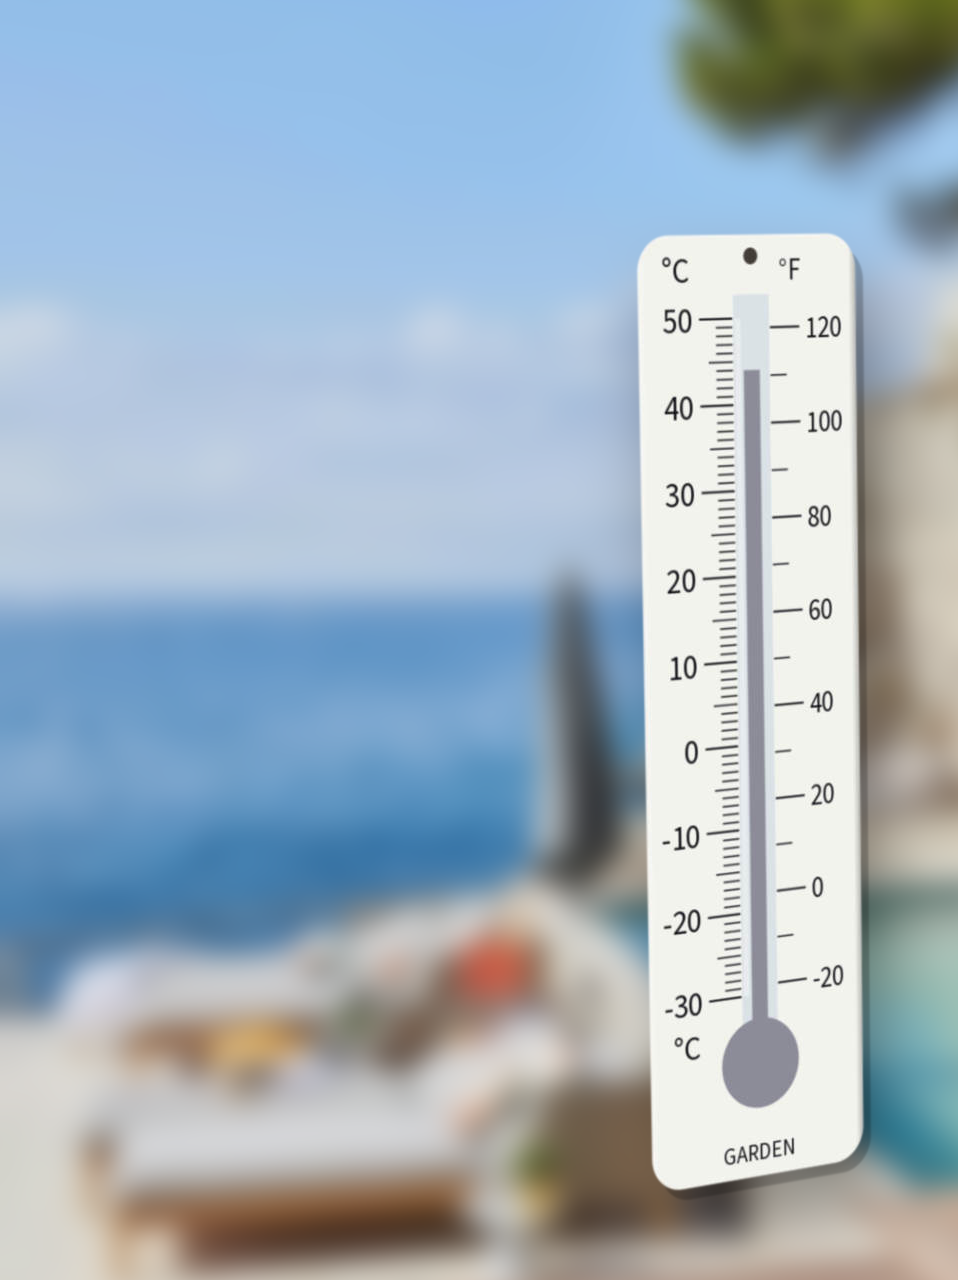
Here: 44 °C
